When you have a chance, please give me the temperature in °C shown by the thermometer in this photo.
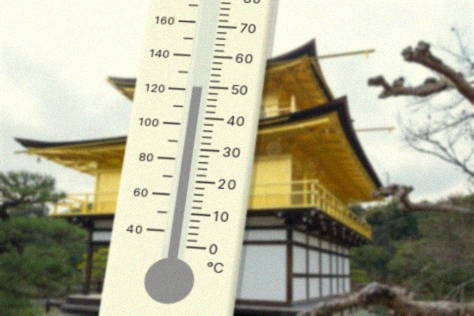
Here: 50 °C
